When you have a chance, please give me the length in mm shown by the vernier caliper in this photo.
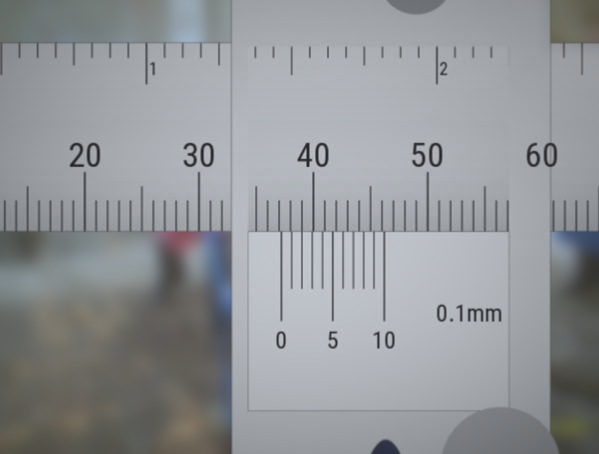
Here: 37.2 mm
